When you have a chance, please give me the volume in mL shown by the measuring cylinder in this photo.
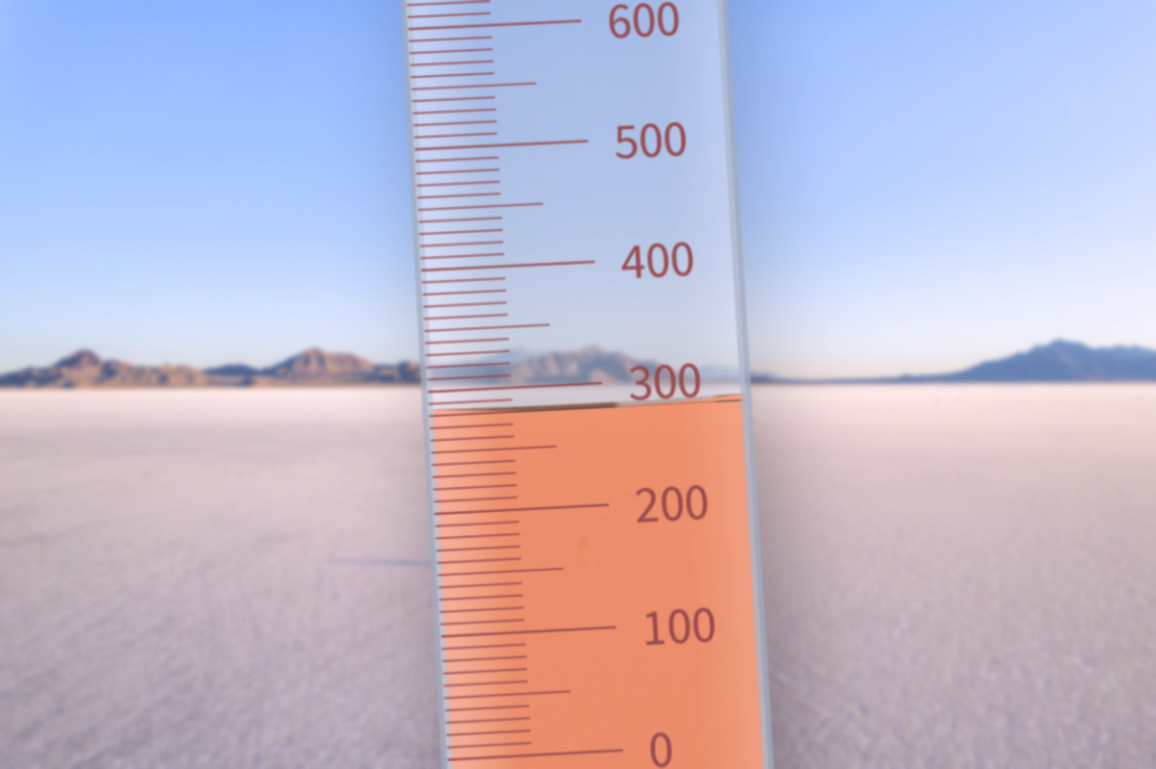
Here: 280 mL
